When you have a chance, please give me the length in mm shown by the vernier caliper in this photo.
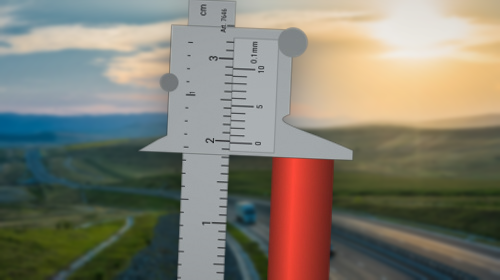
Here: 19.8 mm
